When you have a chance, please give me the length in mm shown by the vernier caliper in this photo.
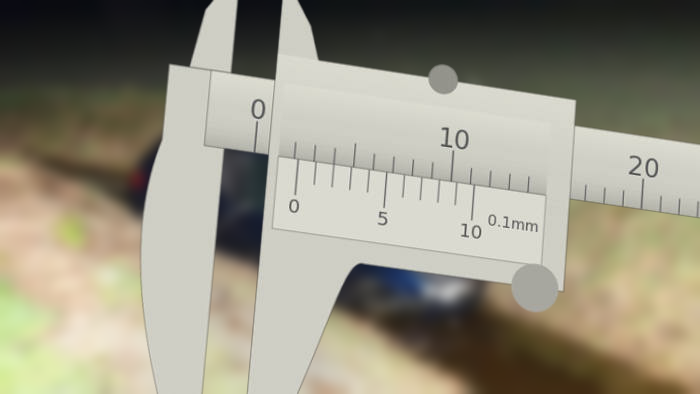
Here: 2.2 mm
